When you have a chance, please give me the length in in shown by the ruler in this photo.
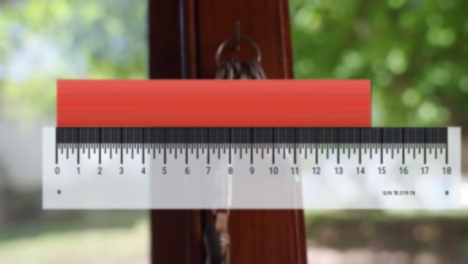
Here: 14.5 in
